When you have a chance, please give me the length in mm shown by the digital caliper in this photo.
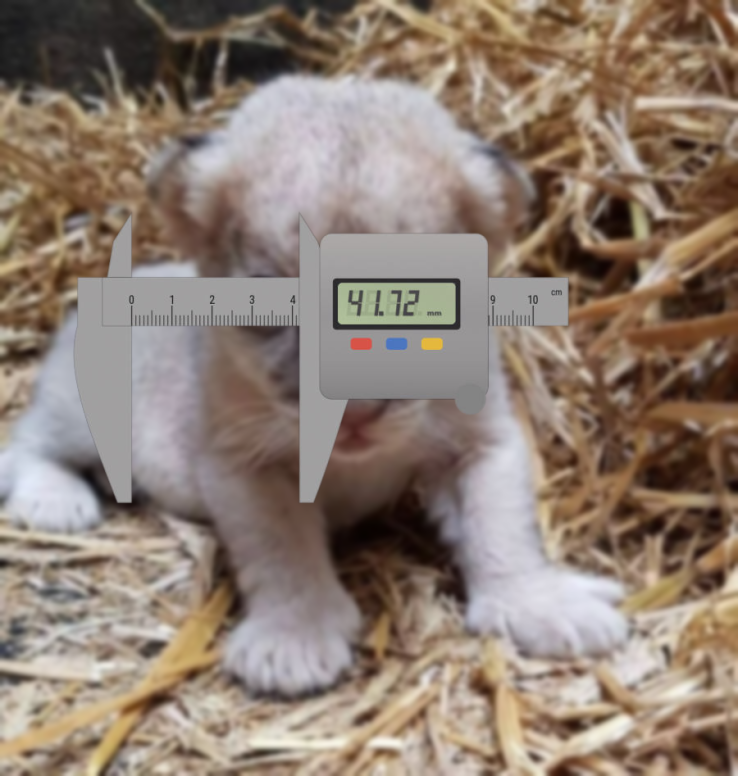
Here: 41.72 mm
